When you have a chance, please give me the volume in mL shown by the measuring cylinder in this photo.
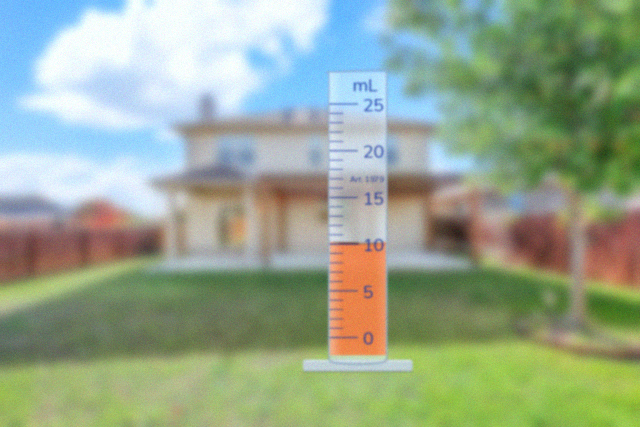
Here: 10 mL
